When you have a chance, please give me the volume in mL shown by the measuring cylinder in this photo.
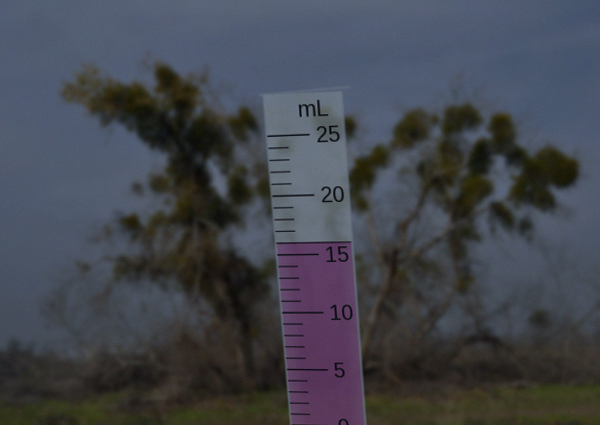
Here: 16 mL
